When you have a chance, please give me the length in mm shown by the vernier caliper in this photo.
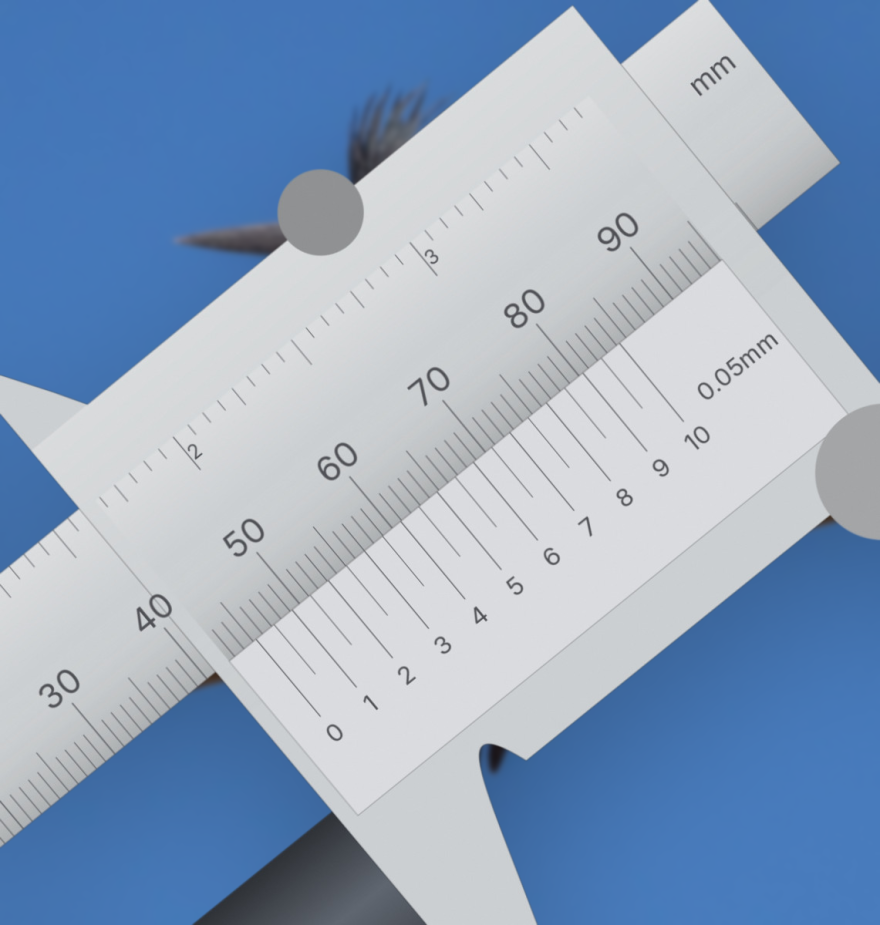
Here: 45.3 mm
